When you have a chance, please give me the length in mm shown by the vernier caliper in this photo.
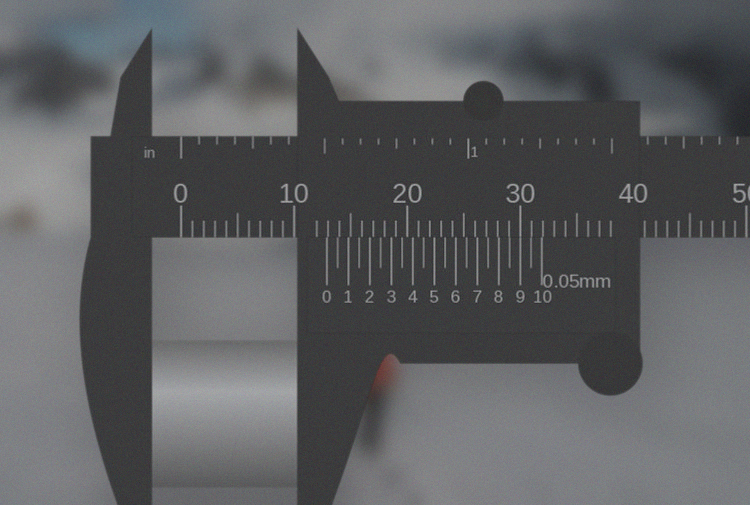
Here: 12.9 mm
